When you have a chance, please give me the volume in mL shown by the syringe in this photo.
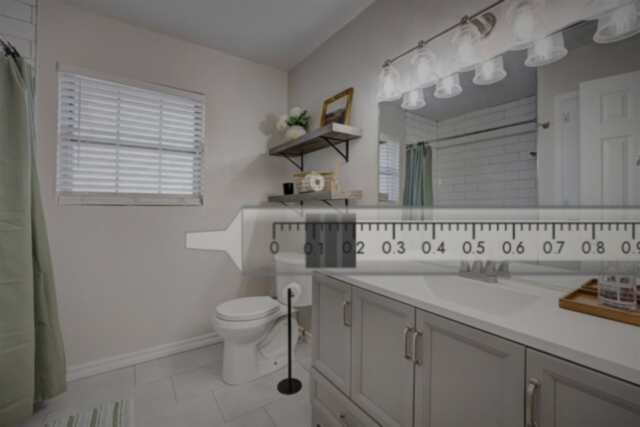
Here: 0.08 mL
